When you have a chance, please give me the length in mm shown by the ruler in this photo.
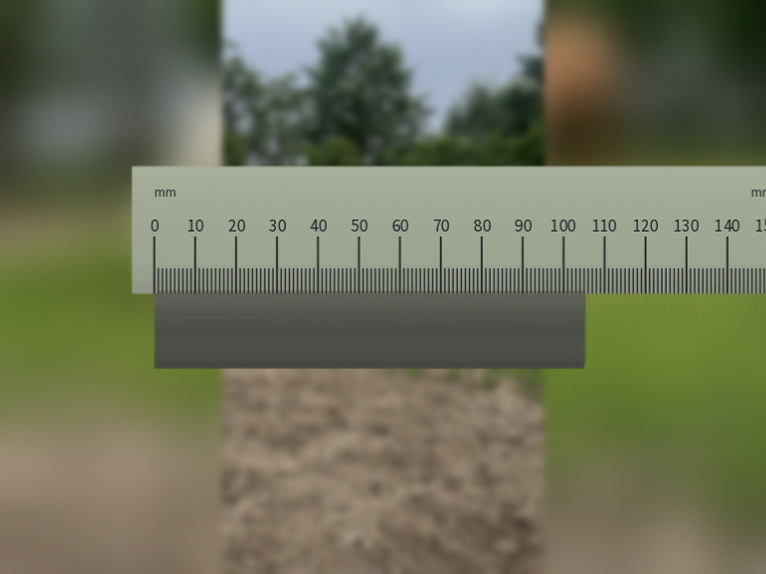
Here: 105 mm
